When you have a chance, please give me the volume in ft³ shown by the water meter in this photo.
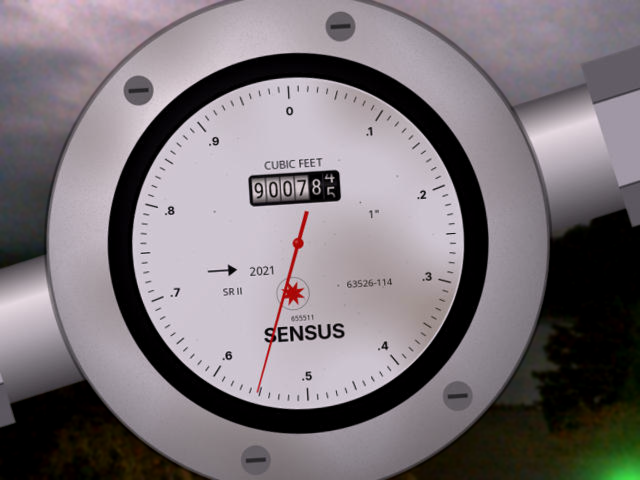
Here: 900784.55 ft³
